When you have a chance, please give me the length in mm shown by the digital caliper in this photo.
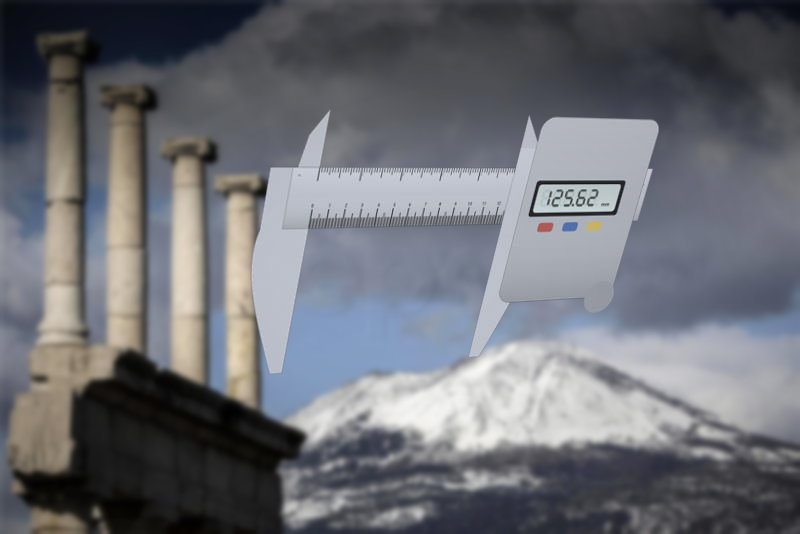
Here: 125.62 mm
